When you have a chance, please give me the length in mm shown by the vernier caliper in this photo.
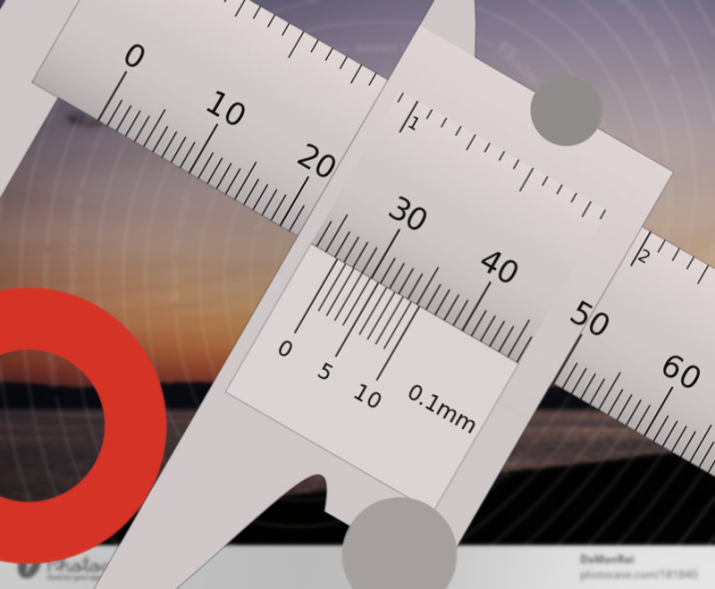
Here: 26.3 mm
